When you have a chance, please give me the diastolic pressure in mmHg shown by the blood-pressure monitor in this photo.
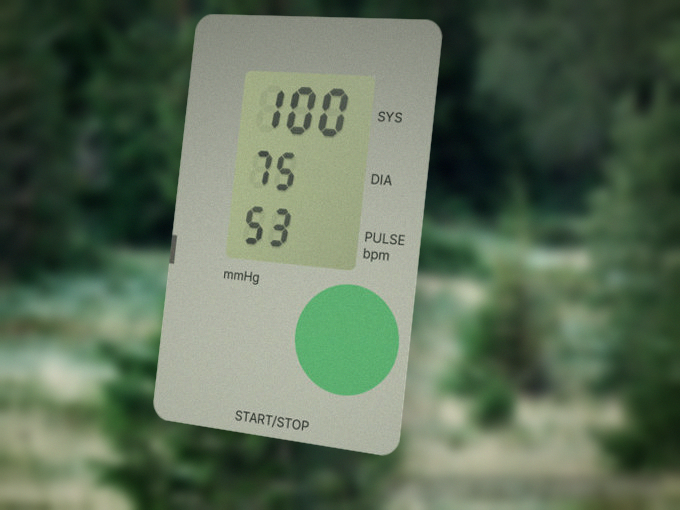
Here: 75 mmHg
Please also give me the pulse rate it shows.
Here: 53 bpm
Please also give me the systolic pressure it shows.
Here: 100 mmHg
